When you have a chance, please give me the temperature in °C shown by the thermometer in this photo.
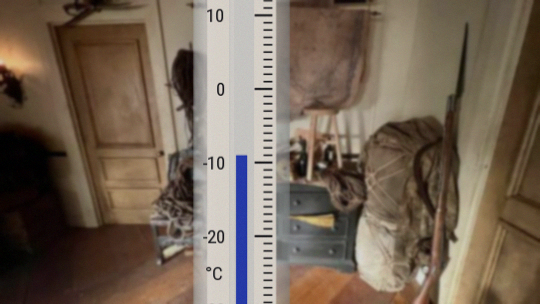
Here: -9 °C
